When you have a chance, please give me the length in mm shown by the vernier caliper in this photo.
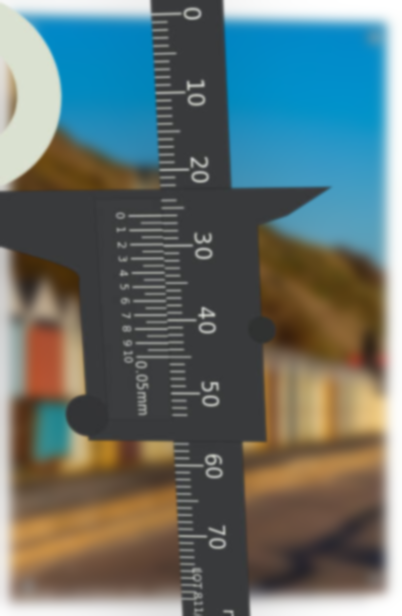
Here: 26.0 mm
